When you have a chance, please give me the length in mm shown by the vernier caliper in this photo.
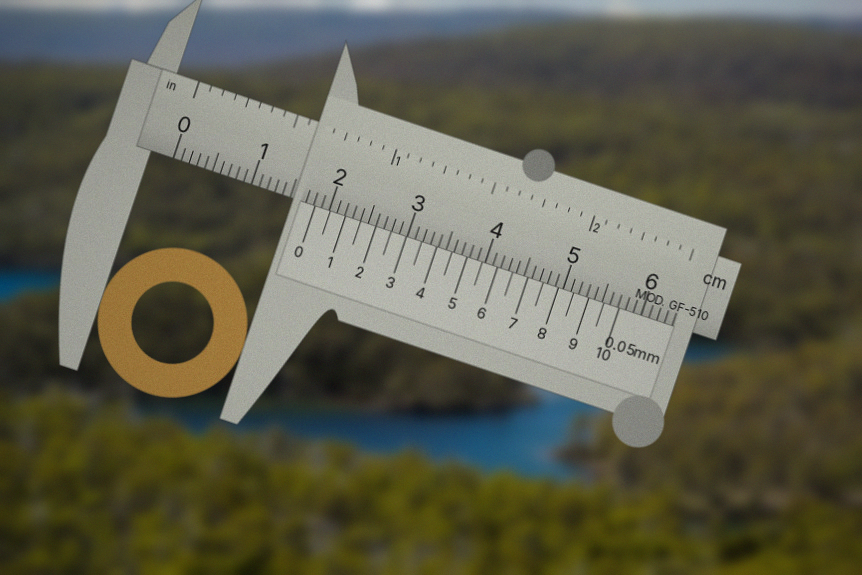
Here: 18.2 mm
